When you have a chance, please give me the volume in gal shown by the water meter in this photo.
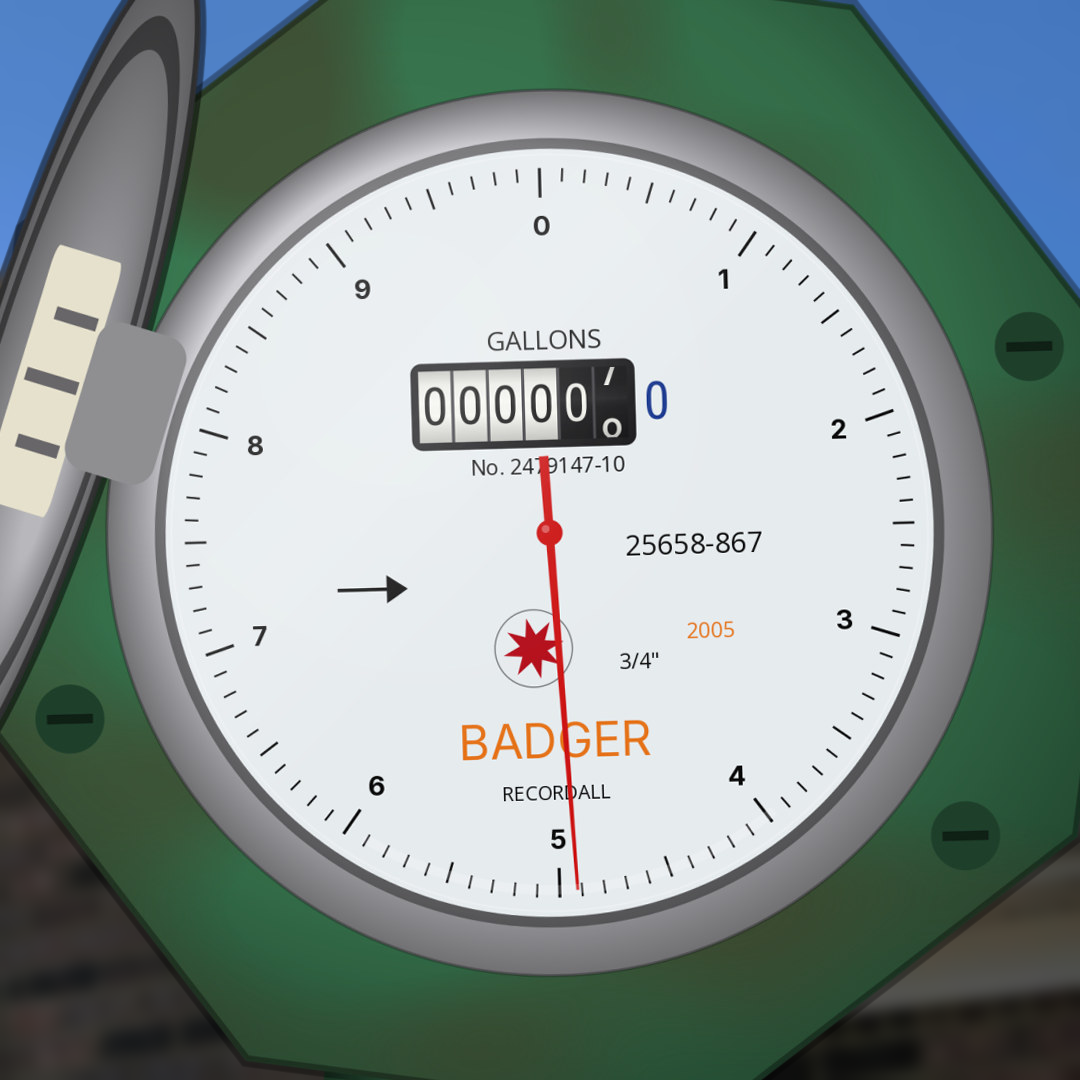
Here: 74.9 gal
